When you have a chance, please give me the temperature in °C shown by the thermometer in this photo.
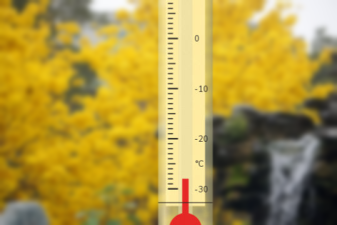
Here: -28 °C
